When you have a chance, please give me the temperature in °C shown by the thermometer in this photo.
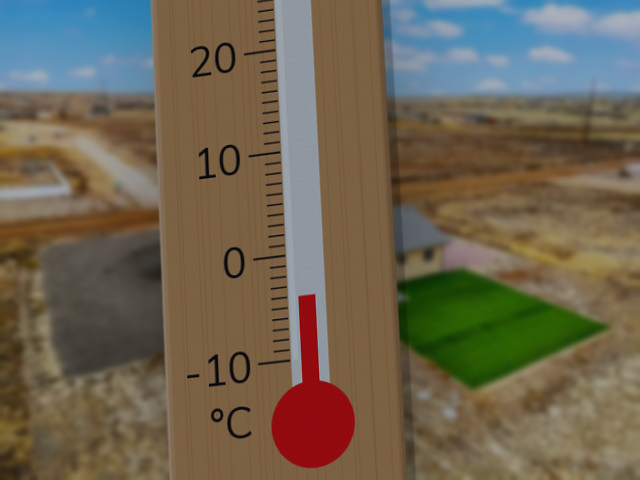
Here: -4 °C
